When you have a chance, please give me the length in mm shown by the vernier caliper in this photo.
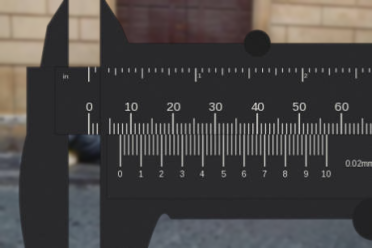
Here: 7.5 mm
